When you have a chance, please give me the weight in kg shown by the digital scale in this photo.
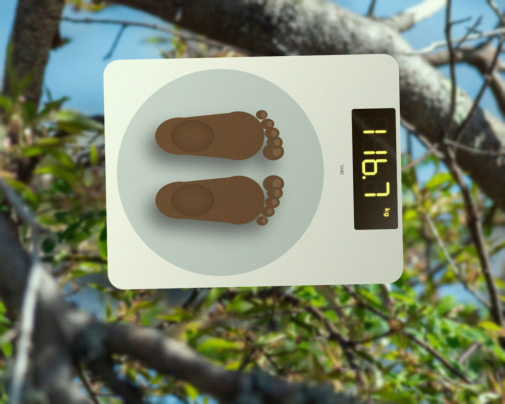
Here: 116.7 kg
